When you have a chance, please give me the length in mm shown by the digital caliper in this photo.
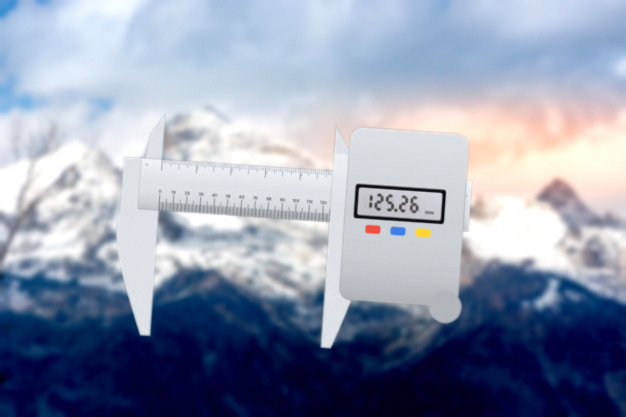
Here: 125.26 mm
